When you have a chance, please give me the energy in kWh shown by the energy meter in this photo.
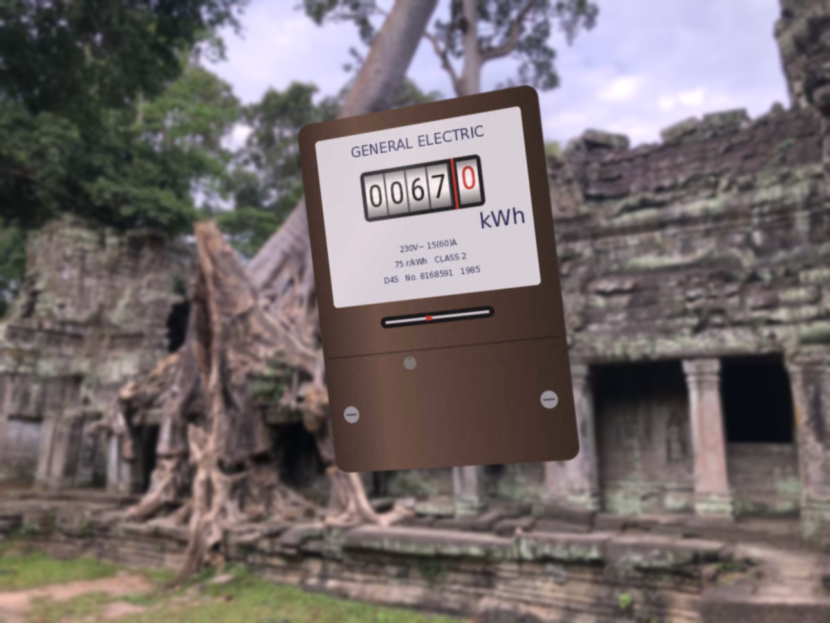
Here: 67.0 kWh
